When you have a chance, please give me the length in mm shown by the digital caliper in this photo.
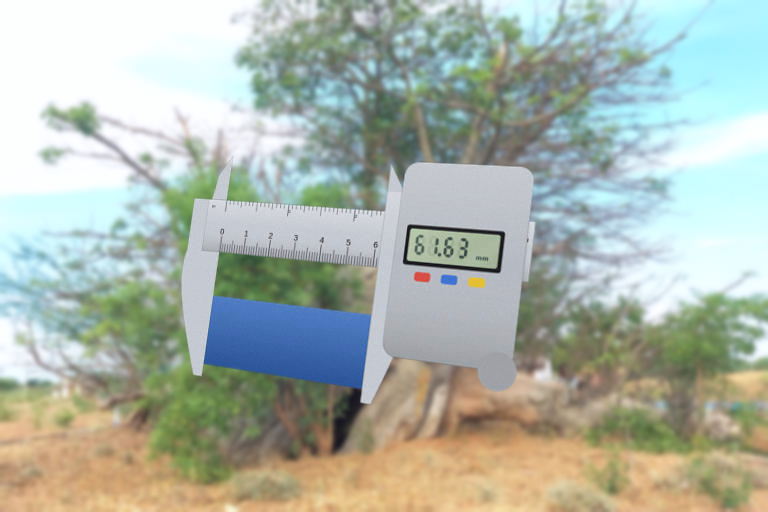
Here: 61.63 mm
